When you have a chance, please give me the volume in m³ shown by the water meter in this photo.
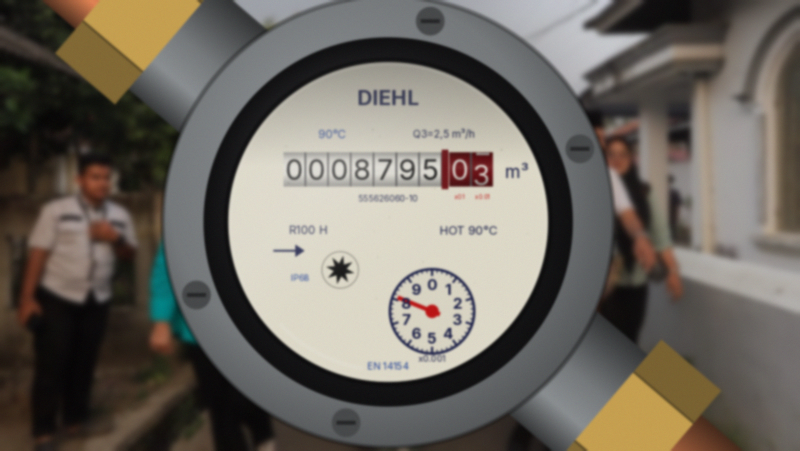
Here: 8795.028 m³
